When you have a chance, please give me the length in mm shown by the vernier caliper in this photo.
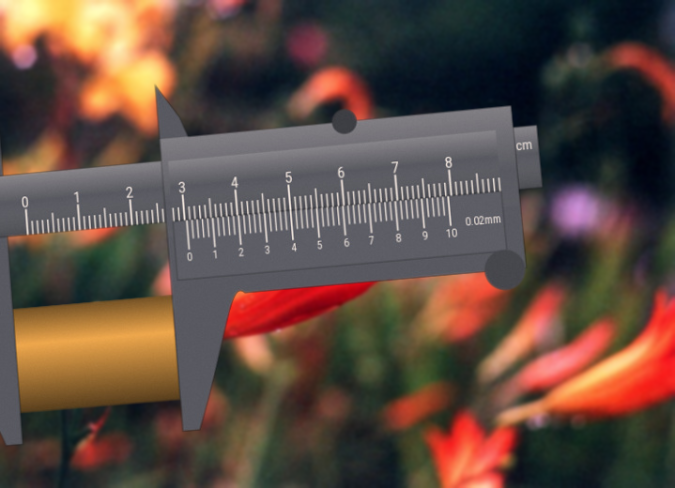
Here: 30.4 mm
